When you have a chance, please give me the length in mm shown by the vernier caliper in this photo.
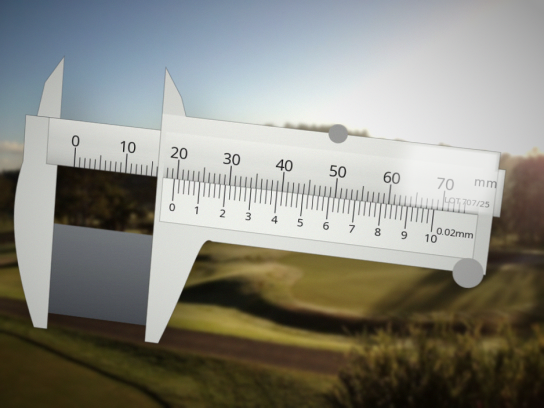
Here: 19.4 mm
